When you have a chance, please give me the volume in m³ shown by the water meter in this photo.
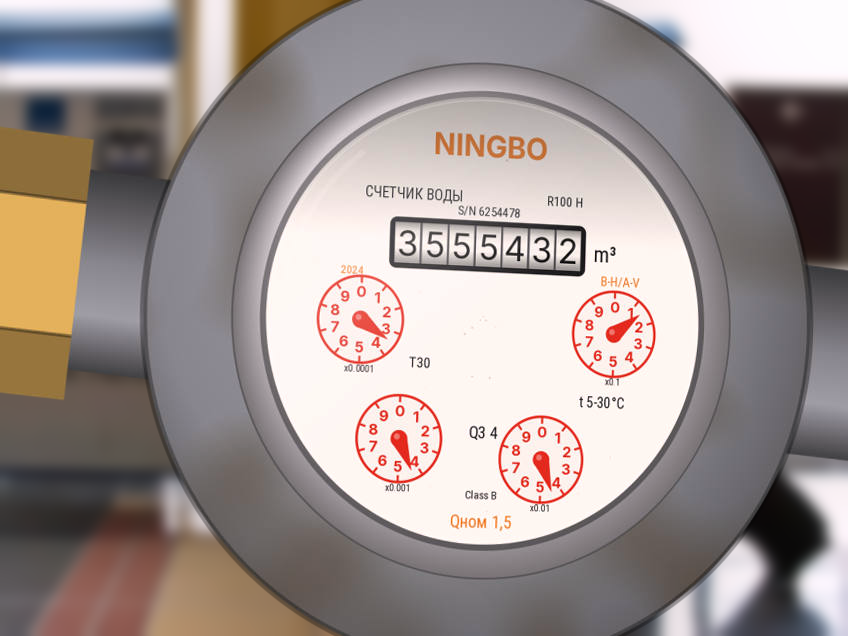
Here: 3555432.1443 m³
